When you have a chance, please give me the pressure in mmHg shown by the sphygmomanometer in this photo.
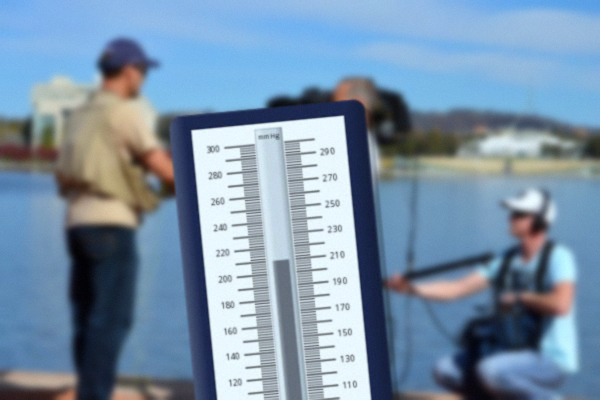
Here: 210 mmHg
